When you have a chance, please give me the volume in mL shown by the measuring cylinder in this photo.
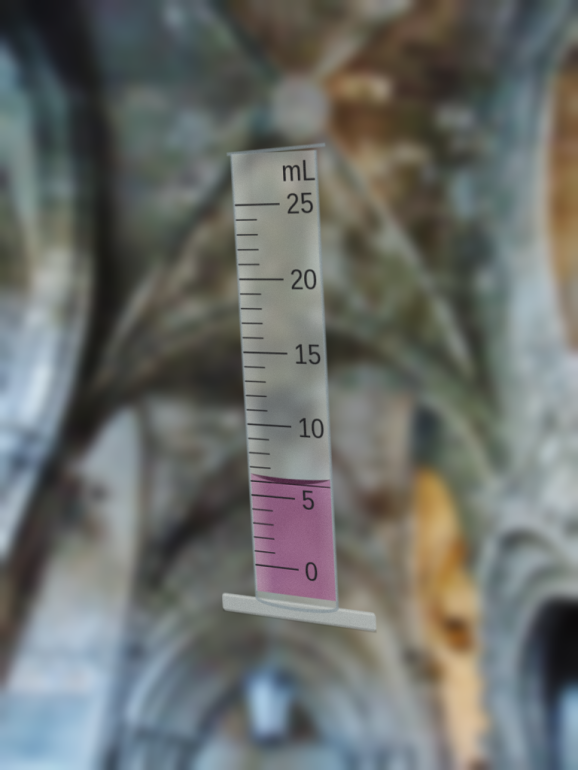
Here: 6 mL
